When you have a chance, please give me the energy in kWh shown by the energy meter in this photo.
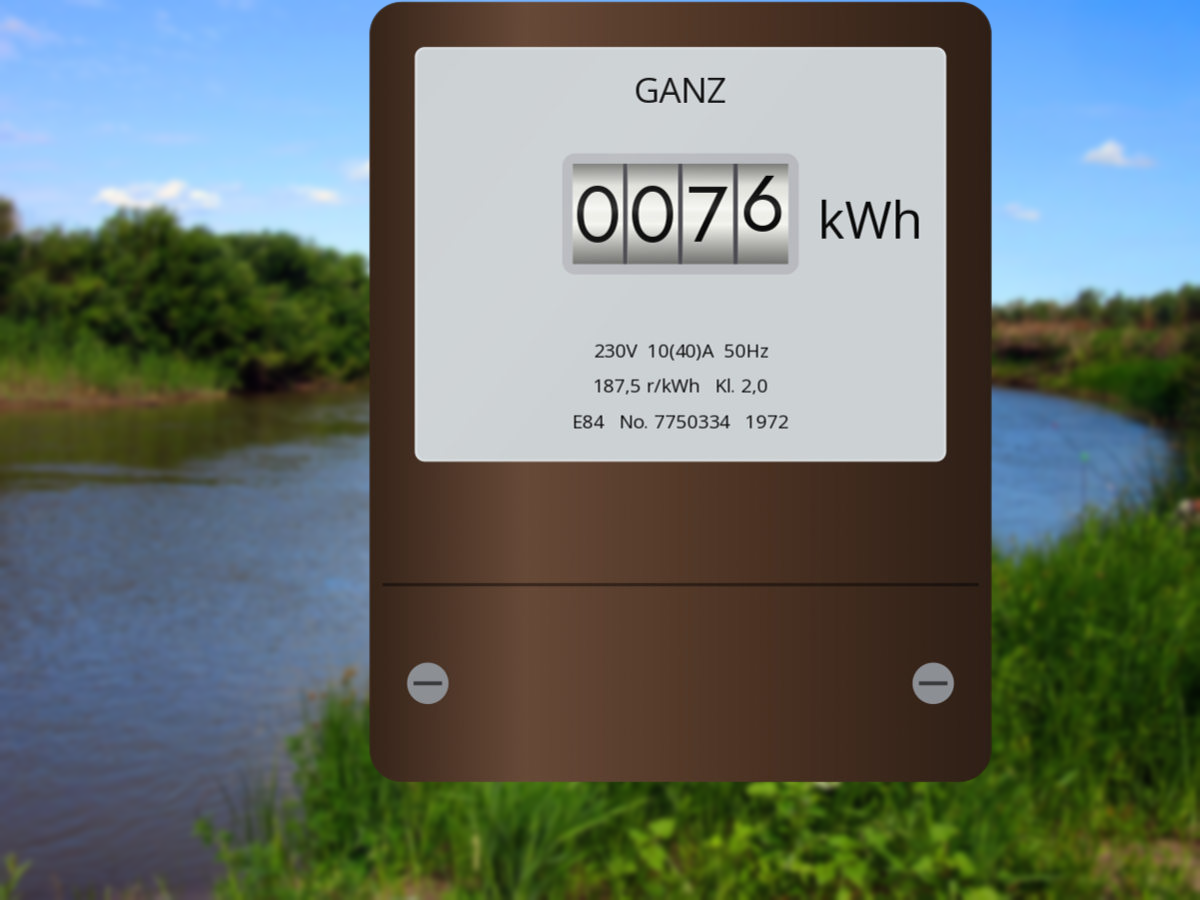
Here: 76 kWh
